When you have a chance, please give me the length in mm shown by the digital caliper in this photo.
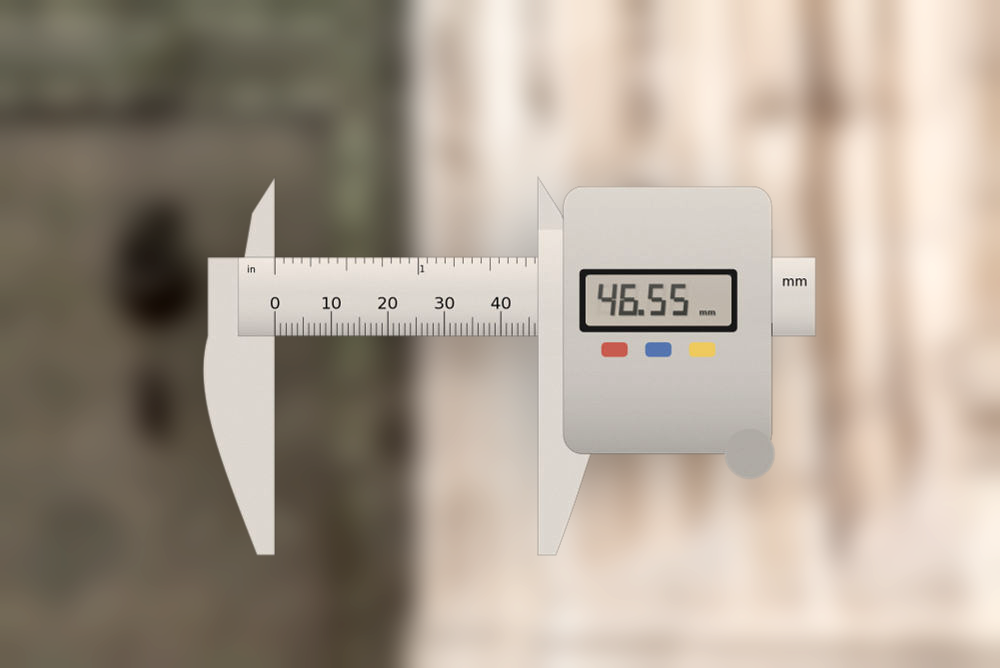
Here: 46.55 mm
